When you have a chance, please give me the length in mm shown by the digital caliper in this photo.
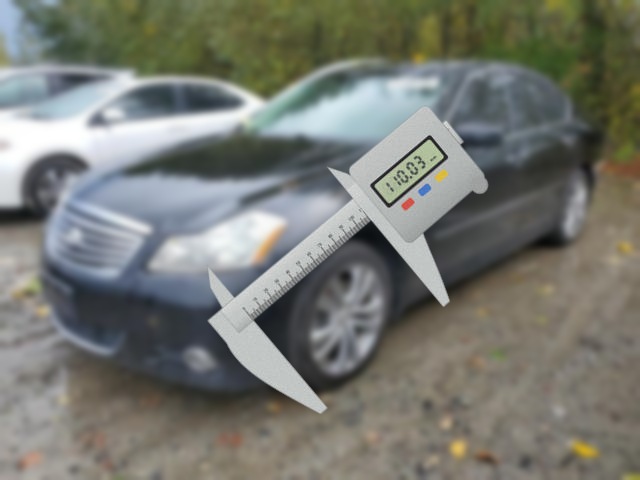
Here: 110.03 mm
